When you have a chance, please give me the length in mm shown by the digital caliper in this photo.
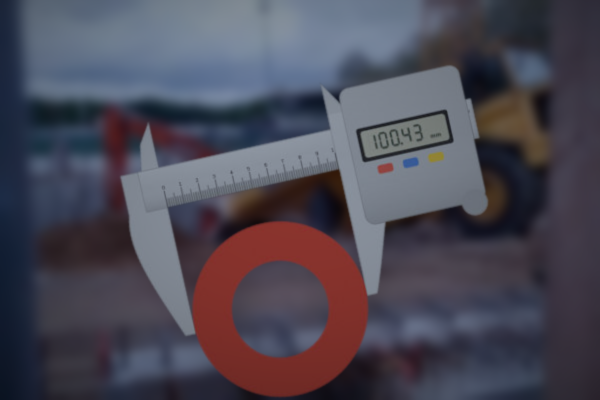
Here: 100.43 mm
